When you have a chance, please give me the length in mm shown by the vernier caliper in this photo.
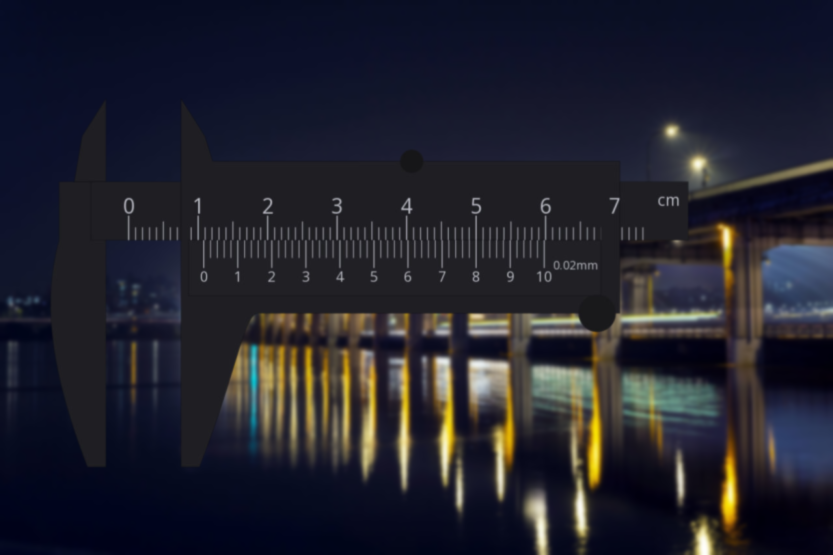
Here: 10.8 mm
